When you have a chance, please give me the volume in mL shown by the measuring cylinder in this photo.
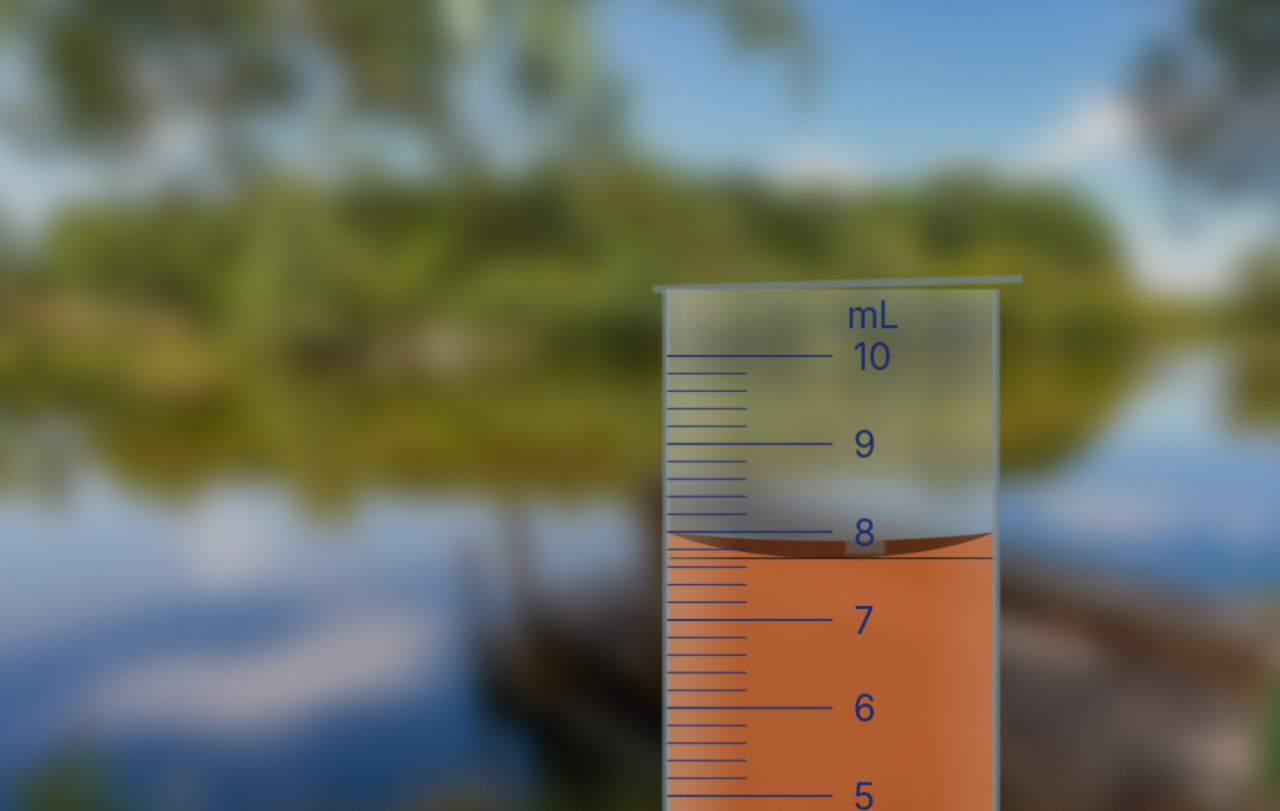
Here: 7.7 mL
